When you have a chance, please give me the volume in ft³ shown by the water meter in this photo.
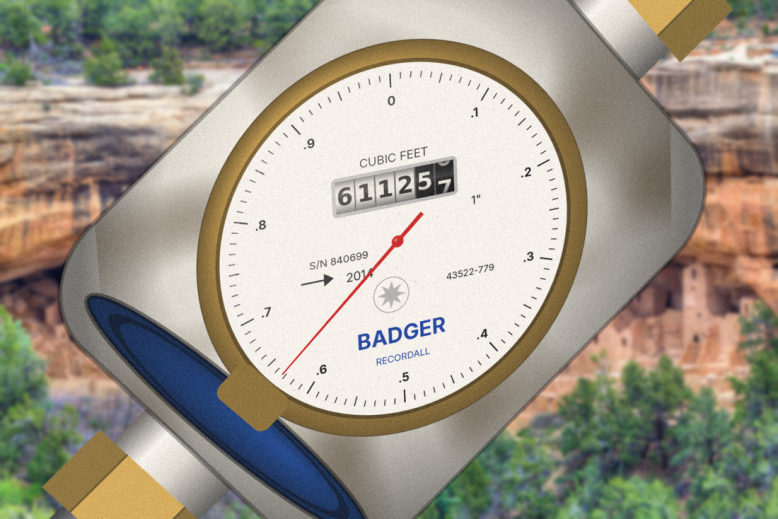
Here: 611256.63 ft³
